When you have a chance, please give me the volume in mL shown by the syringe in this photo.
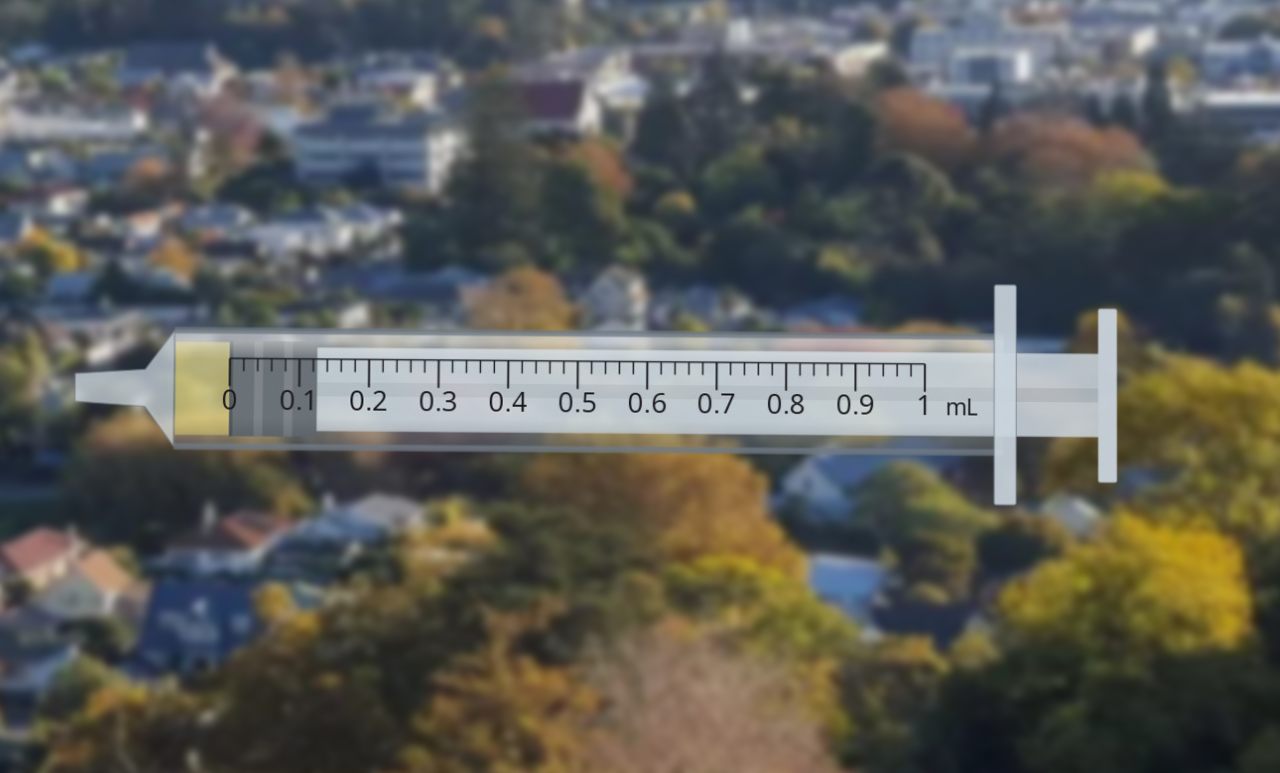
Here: 0 mL
